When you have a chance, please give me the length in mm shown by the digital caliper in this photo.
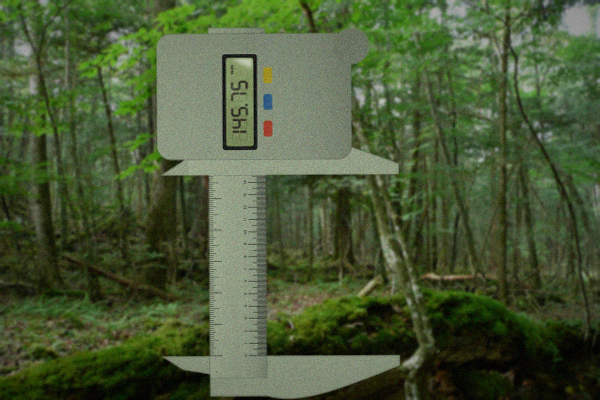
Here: 145.75 mm
